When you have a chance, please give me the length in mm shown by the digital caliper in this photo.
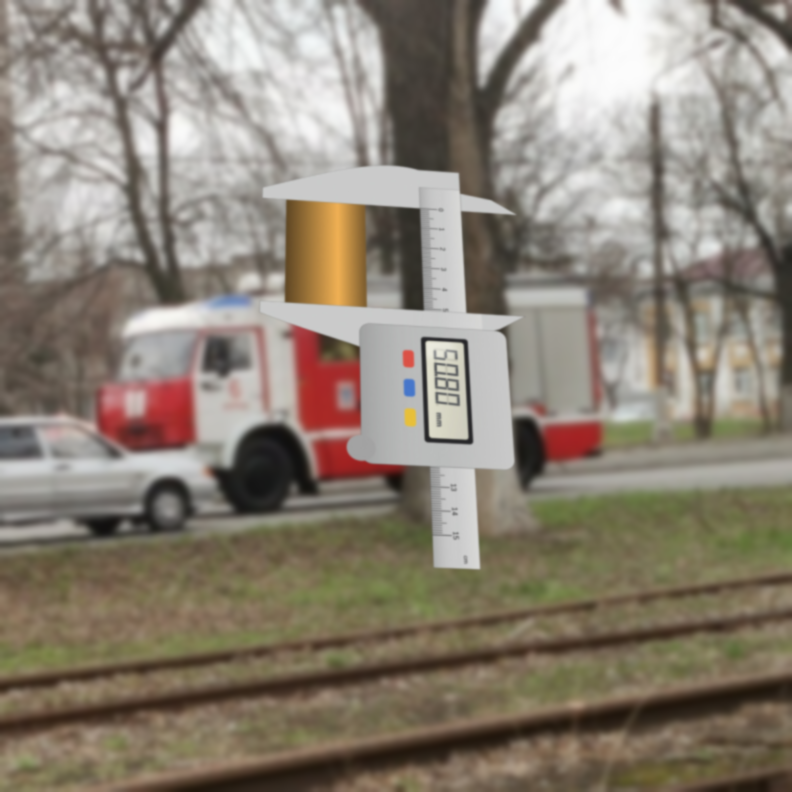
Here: 50.80 mm
